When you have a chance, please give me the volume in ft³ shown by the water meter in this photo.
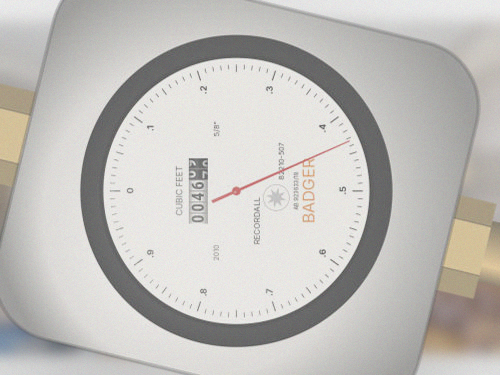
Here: 4669.43 ft³
